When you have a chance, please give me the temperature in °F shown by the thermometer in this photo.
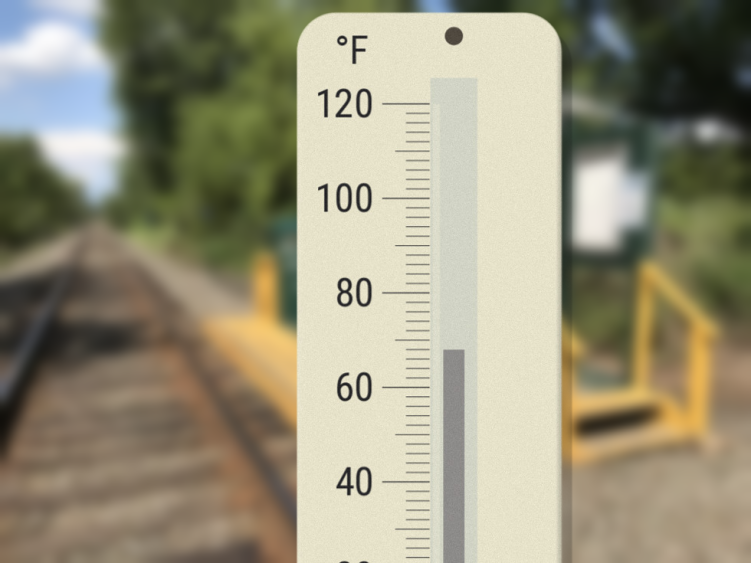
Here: 68 °F
